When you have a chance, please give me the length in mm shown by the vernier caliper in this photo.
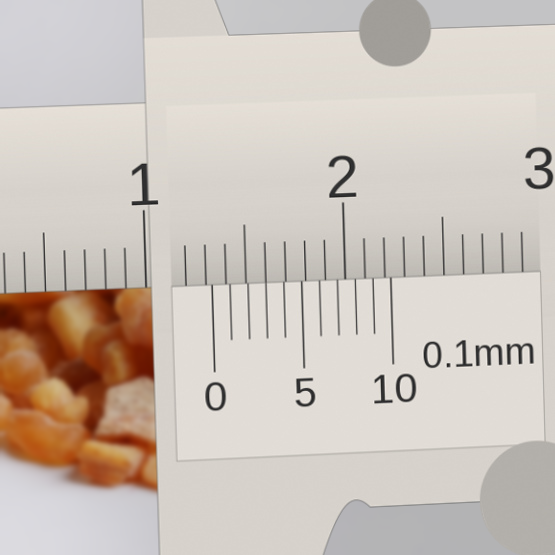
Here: 13.3 mm
